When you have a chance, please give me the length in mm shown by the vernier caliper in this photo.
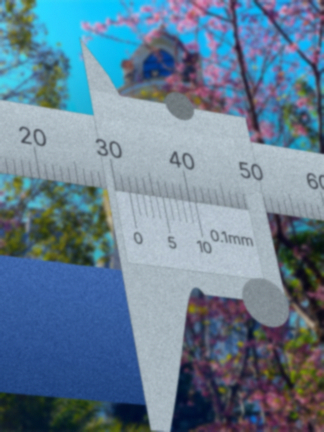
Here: 31.8 mm
